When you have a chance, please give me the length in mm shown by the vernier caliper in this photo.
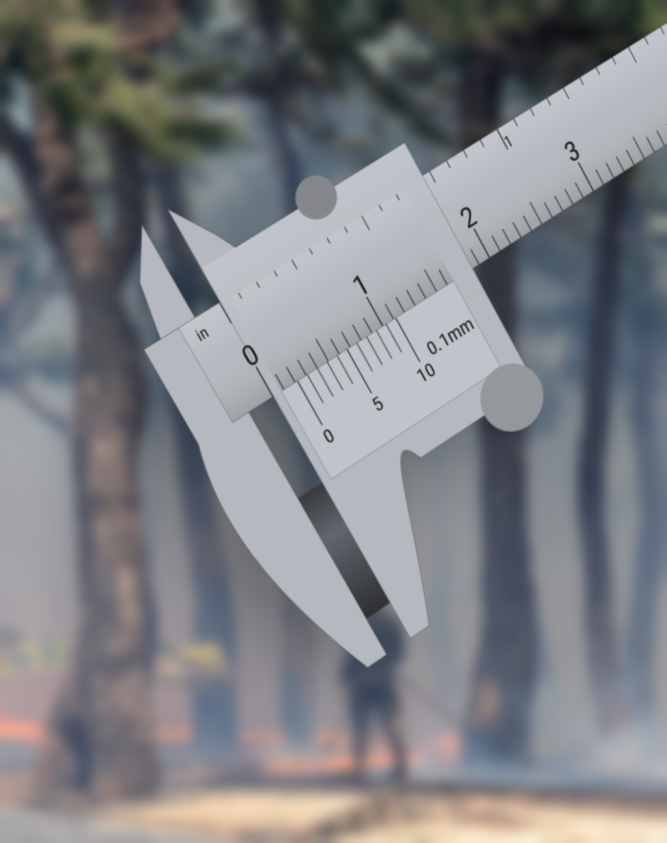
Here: 2.2 mm
